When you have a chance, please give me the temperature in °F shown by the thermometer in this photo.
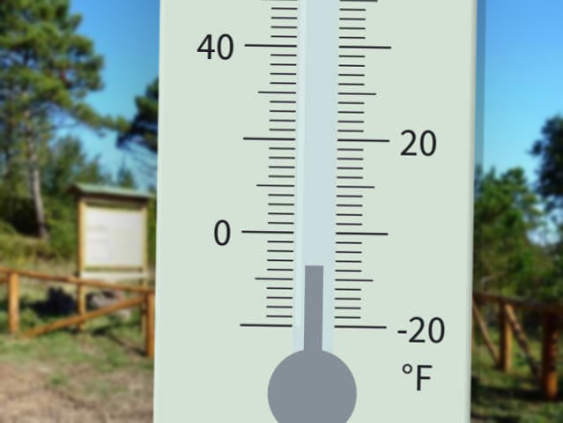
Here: -7 °F
